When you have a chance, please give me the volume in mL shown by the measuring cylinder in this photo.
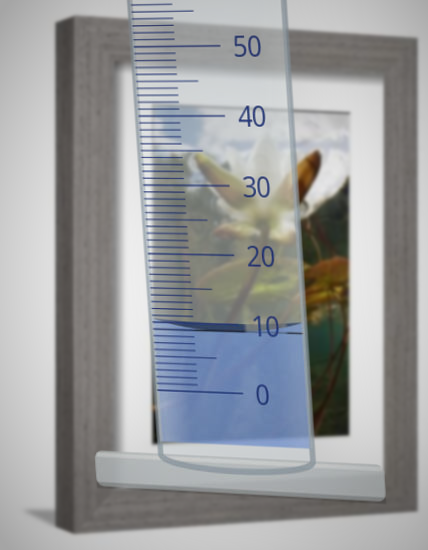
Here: 9 mL
